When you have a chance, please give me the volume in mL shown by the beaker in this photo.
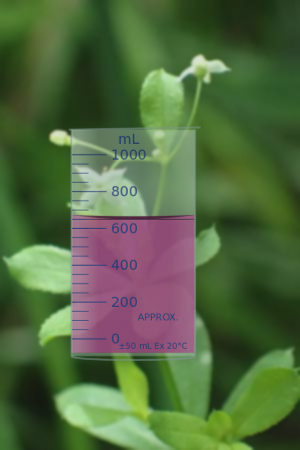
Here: 650 mL
